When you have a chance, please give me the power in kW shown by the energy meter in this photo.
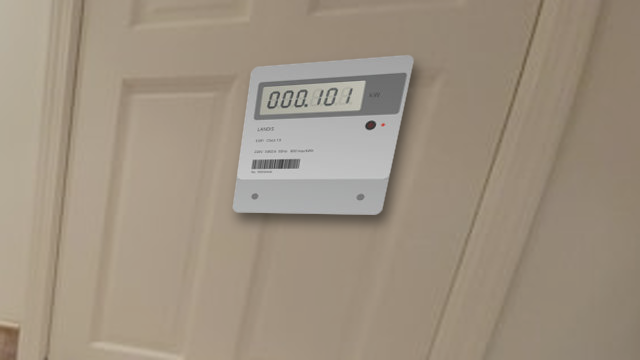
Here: 0.101 kW
